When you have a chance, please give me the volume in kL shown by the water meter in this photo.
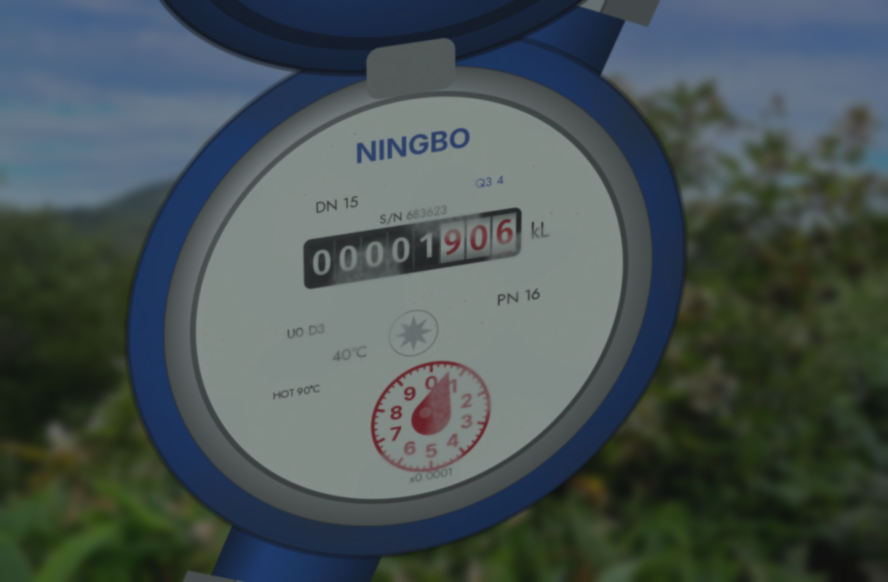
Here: 1.9060 kL
